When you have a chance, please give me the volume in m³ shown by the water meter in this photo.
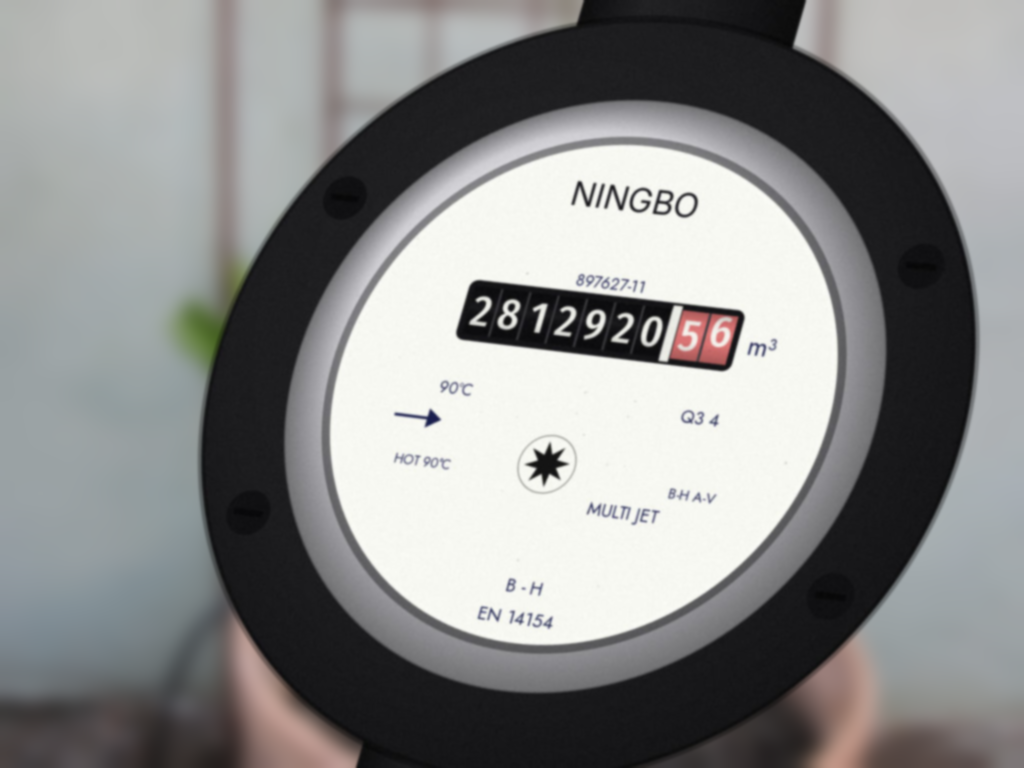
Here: 2812920.56 m³
